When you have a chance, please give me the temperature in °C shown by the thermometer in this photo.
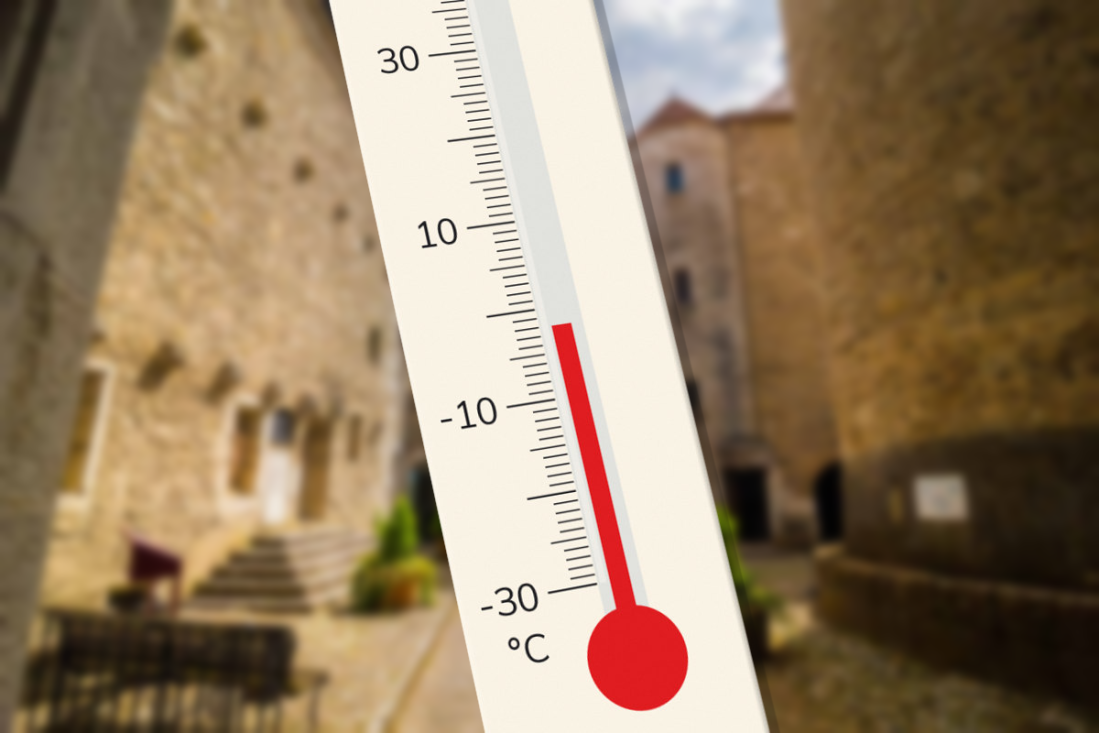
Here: -2 °C
